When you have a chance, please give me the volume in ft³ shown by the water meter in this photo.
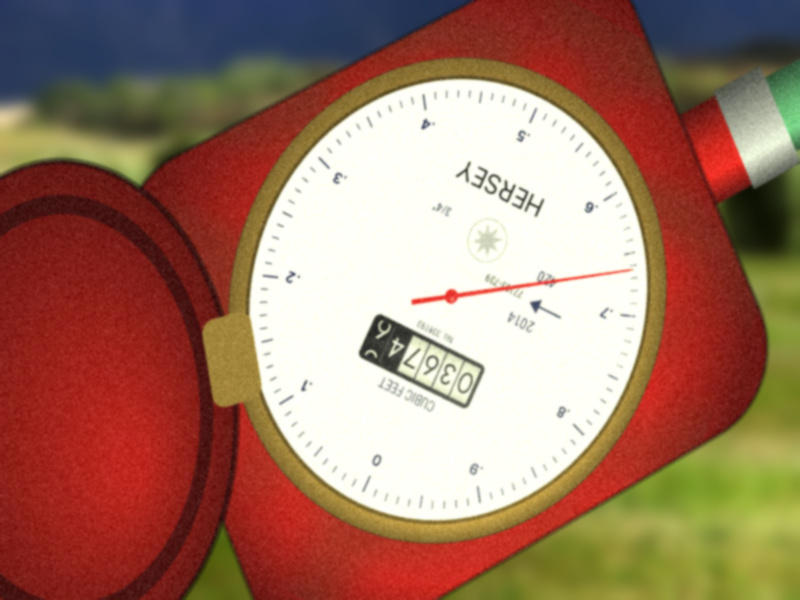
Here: 36745.66 ft³
